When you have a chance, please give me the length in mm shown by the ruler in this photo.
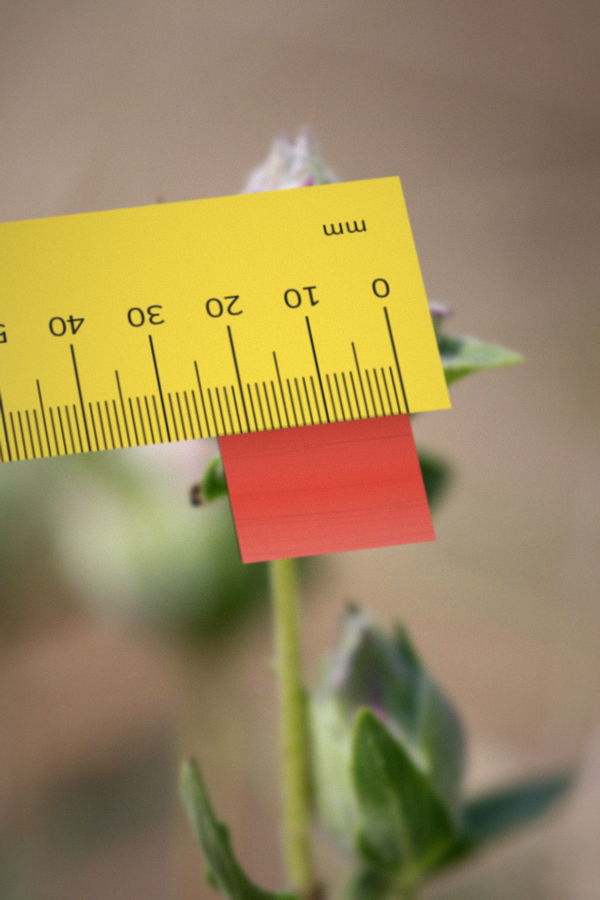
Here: 24 mm
